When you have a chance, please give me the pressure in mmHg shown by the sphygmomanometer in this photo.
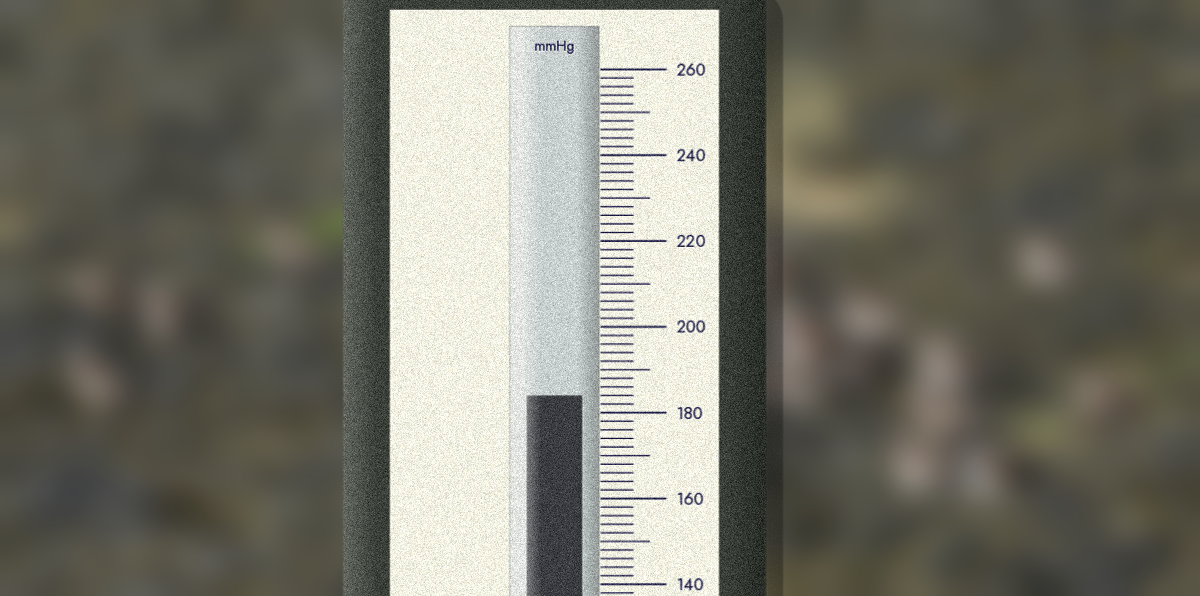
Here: 184 mmHg
